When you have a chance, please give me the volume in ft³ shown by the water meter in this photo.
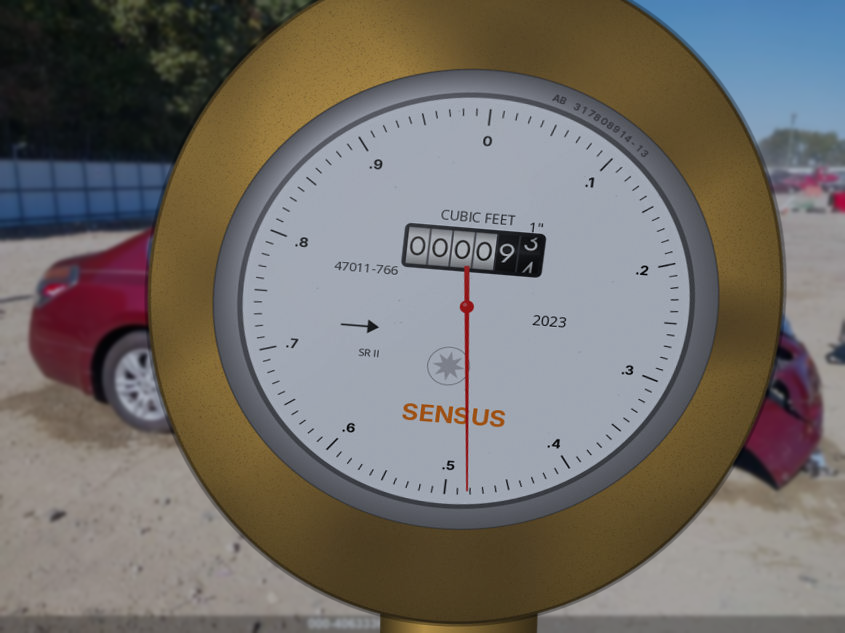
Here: 93.48 ft³
